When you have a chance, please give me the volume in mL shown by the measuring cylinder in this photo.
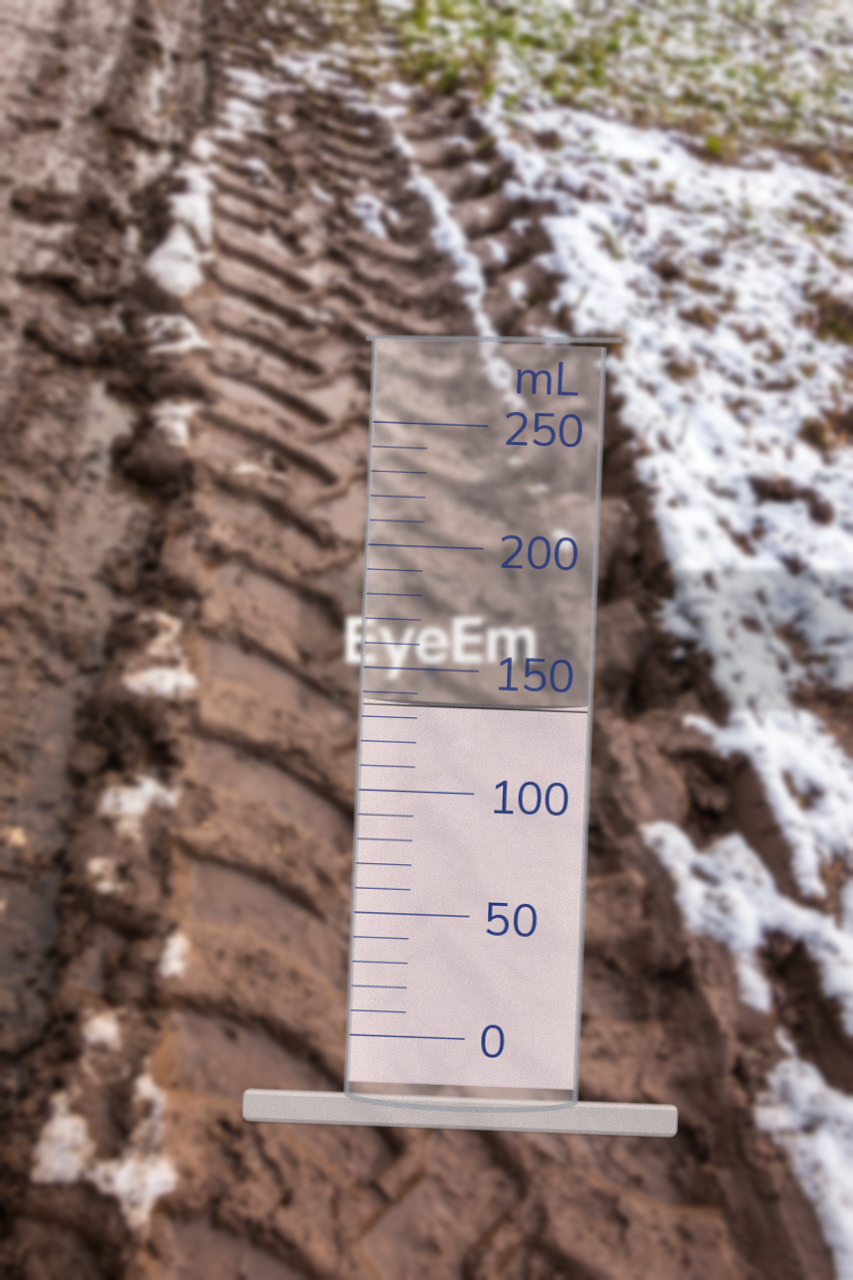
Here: 135 mL
